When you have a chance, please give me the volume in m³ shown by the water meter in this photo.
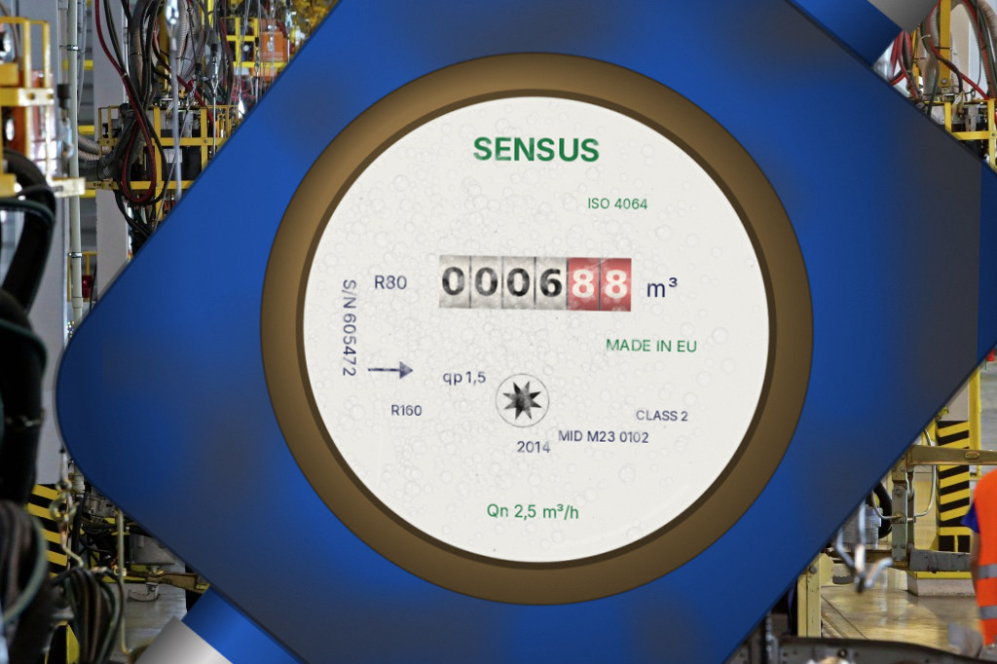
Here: 6.88 m³
